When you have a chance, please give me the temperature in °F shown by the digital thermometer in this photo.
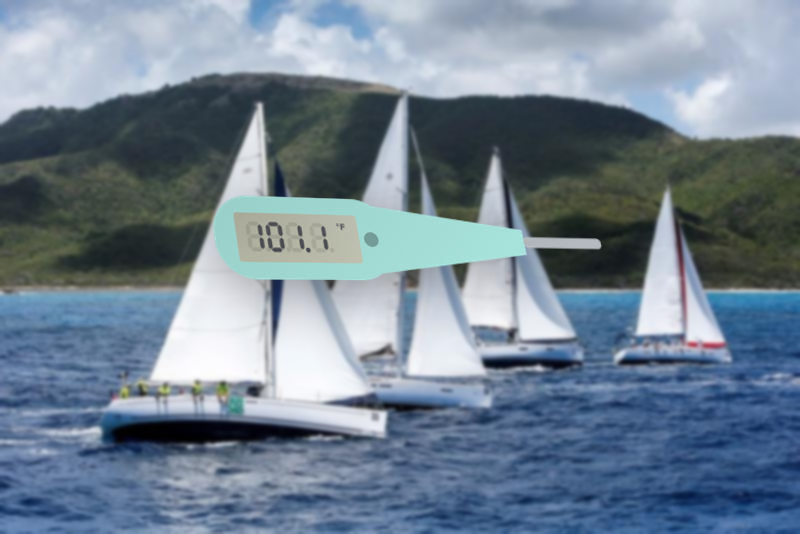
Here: 101.1 °F
